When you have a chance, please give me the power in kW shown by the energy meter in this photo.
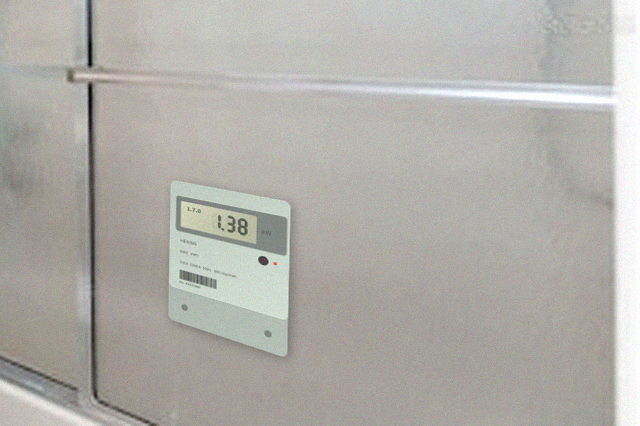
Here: 1.38 kW
